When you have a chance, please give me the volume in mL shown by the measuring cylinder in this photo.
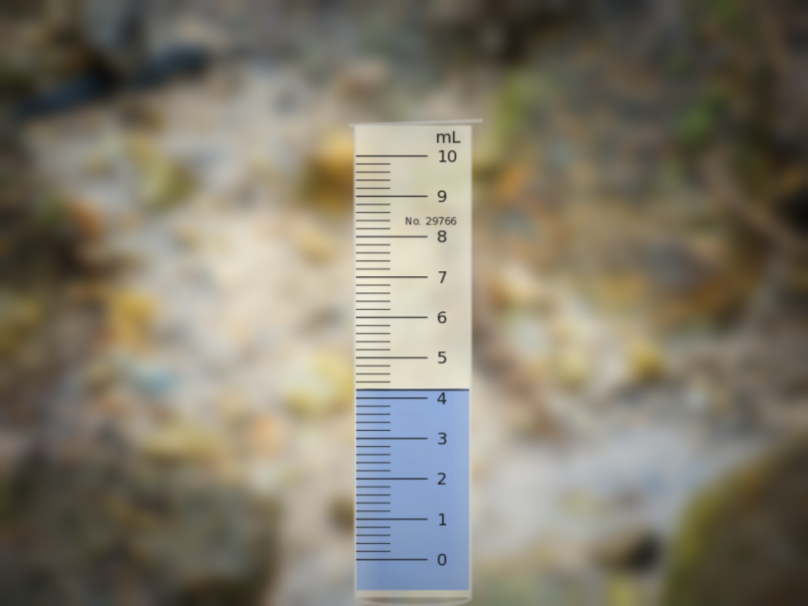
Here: 4.2 mL
